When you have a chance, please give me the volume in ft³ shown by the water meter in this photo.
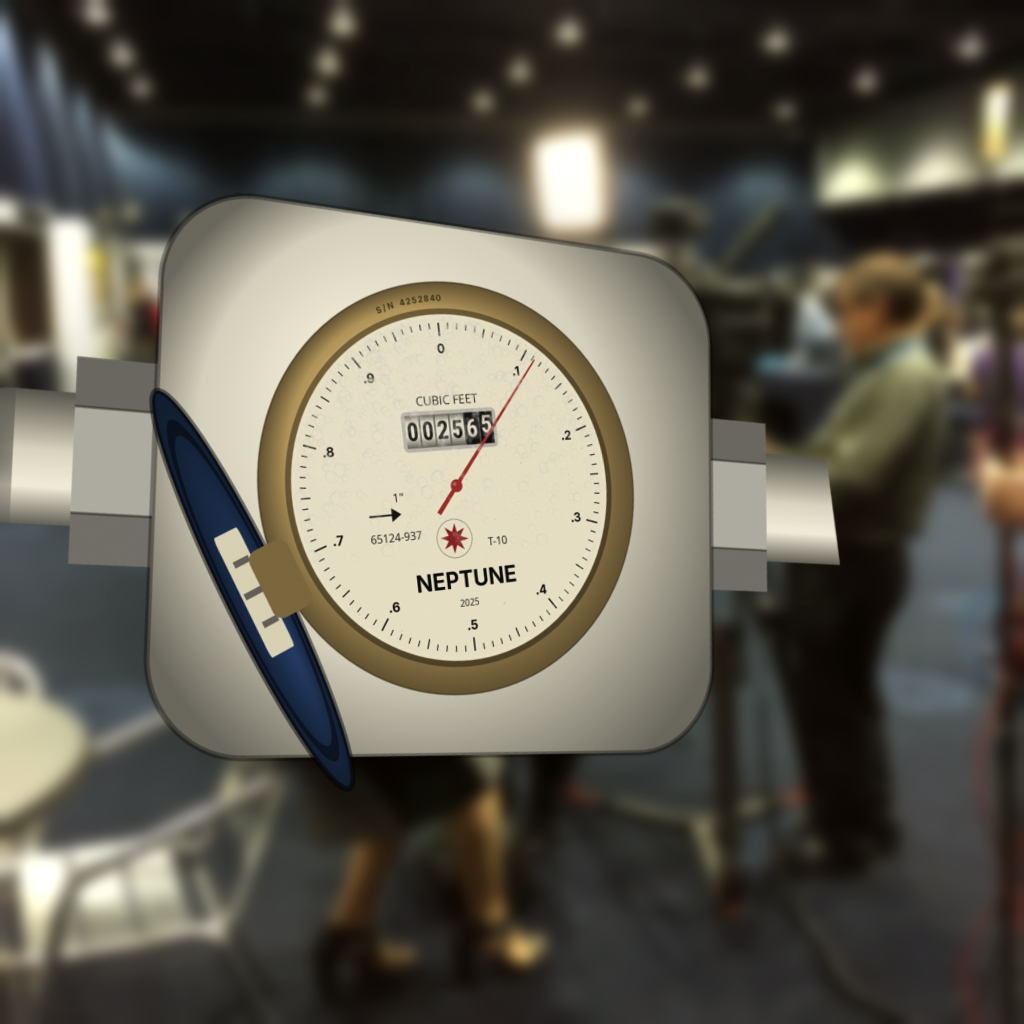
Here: 2565.11 ft³
